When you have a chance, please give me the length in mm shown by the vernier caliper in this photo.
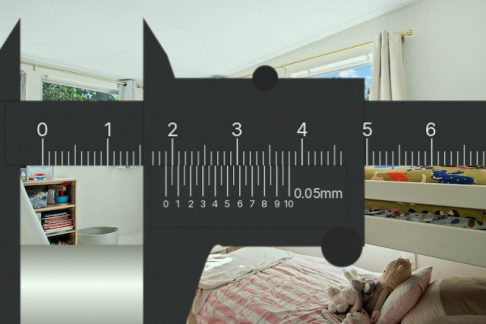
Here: 19.0 mm
